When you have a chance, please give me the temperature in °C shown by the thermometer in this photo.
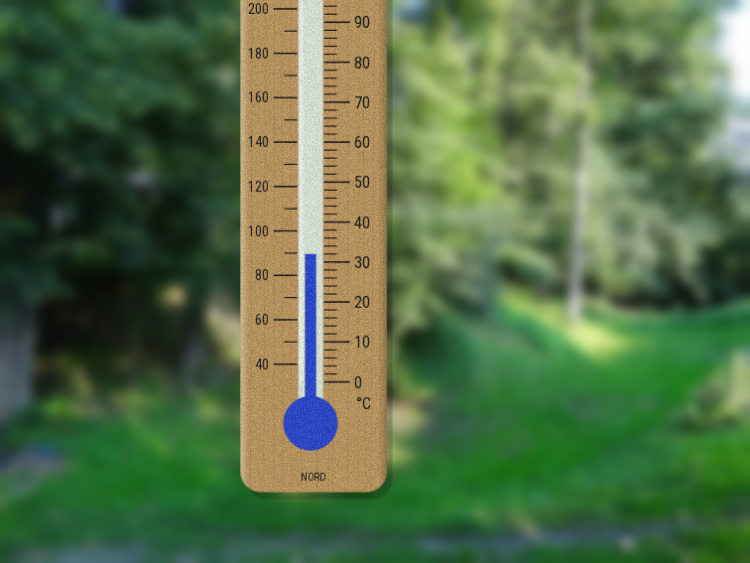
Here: 32 °C
